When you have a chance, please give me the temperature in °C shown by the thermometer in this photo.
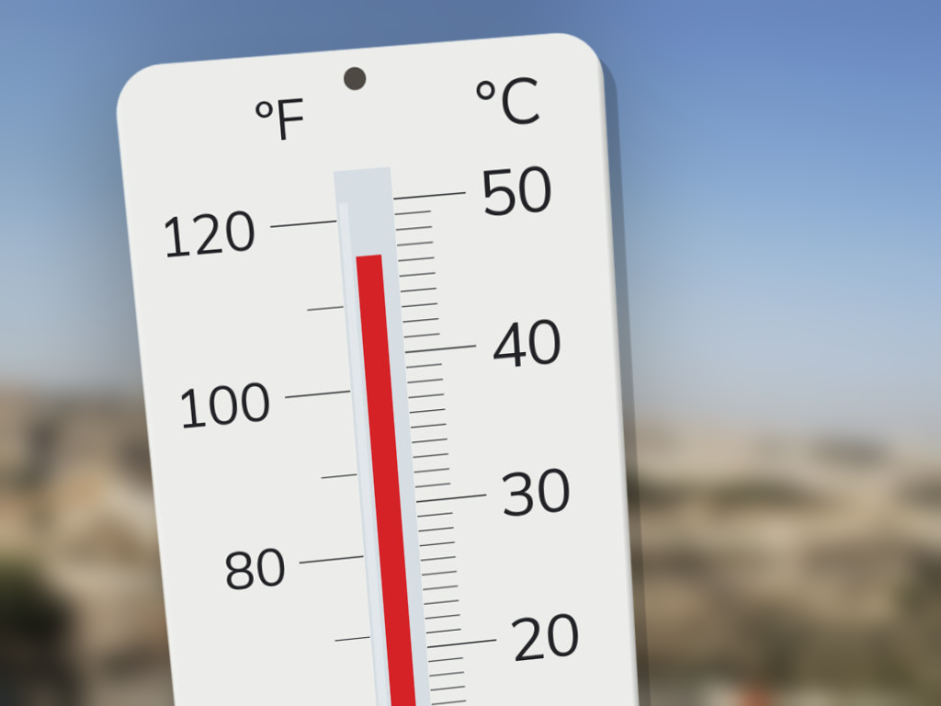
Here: 46.5 °C
